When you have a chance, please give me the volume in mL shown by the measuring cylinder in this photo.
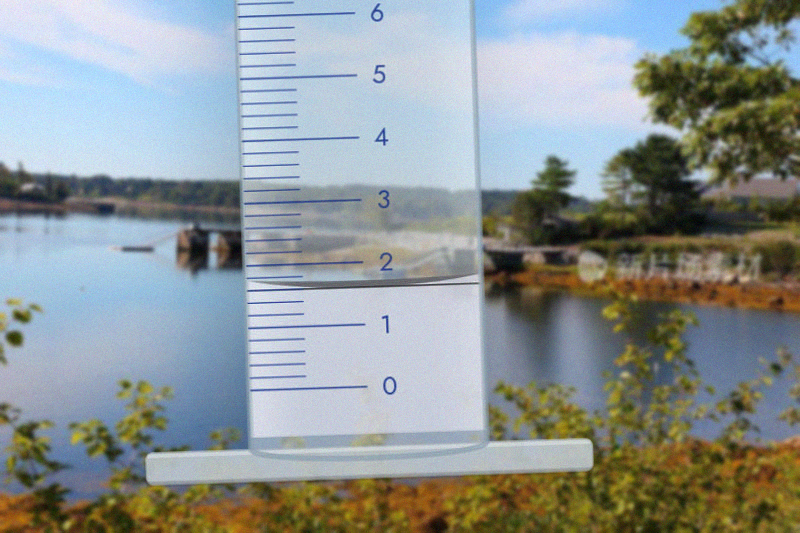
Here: 1.6 mL
